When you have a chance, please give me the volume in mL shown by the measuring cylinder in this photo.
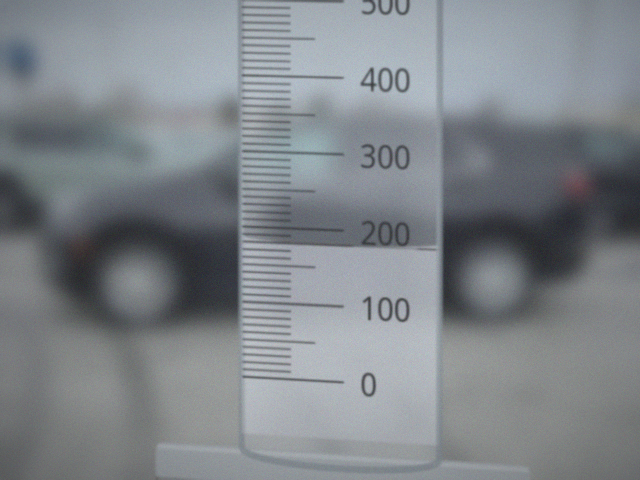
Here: 180 mL
